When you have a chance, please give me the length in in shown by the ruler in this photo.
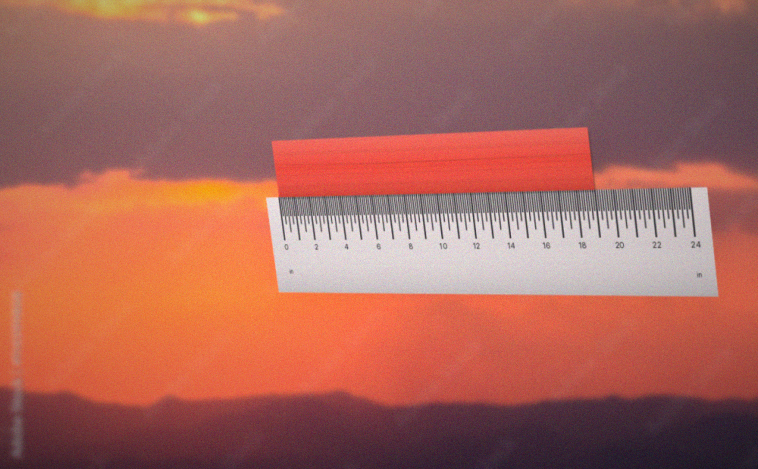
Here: 19 in
